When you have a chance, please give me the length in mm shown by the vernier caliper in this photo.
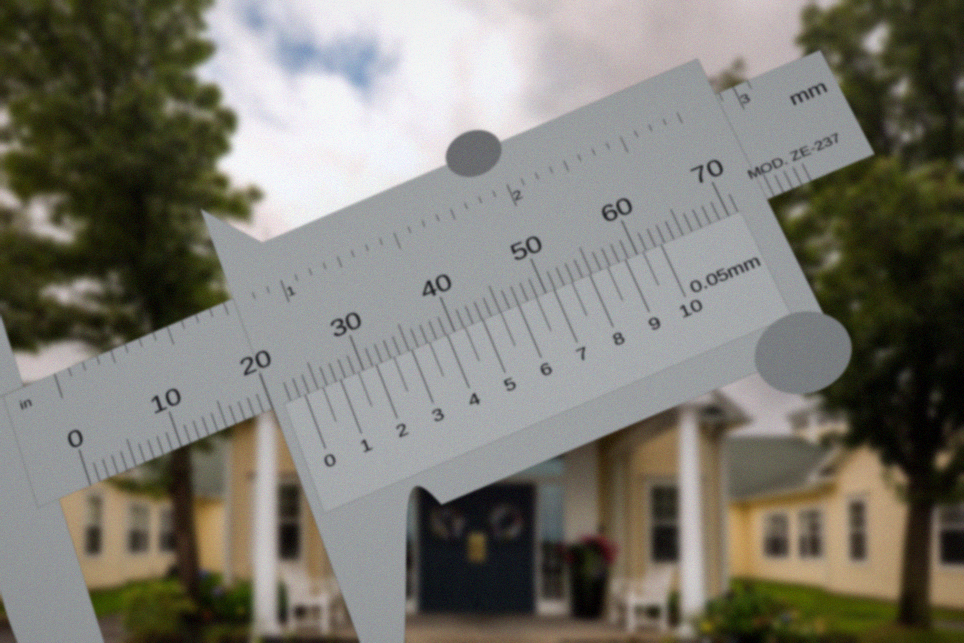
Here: 23.6 mm
